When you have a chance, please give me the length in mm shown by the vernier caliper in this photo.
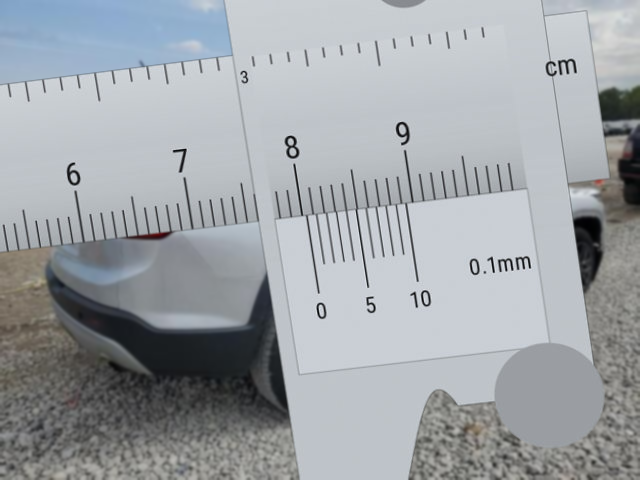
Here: 80.4 mm
